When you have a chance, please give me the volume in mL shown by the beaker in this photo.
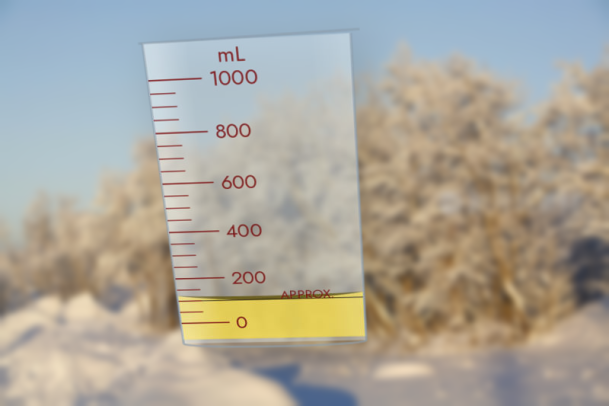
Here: 100 mL
